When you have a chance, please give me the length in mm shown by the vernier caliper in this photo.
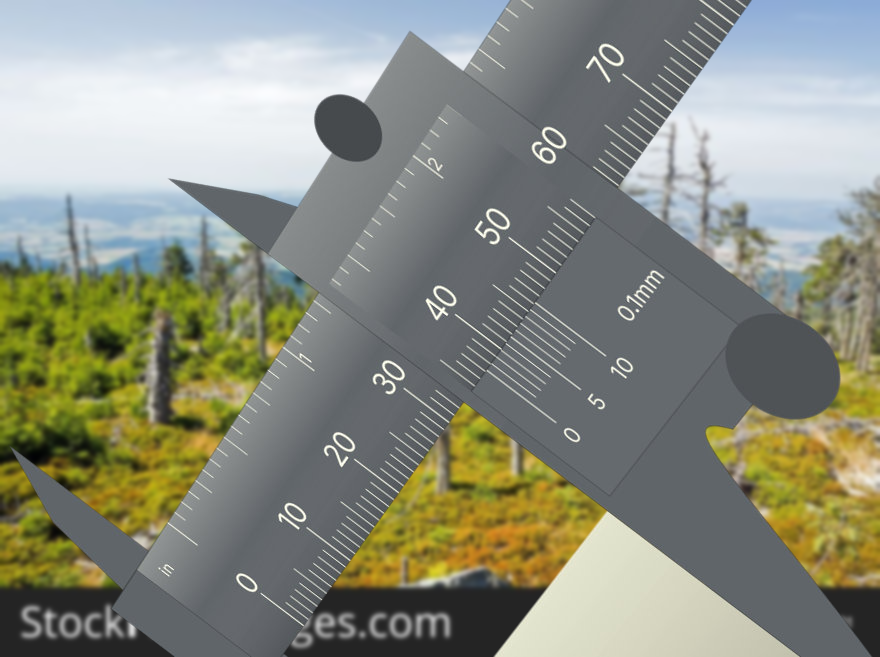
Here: 37.2 mm
